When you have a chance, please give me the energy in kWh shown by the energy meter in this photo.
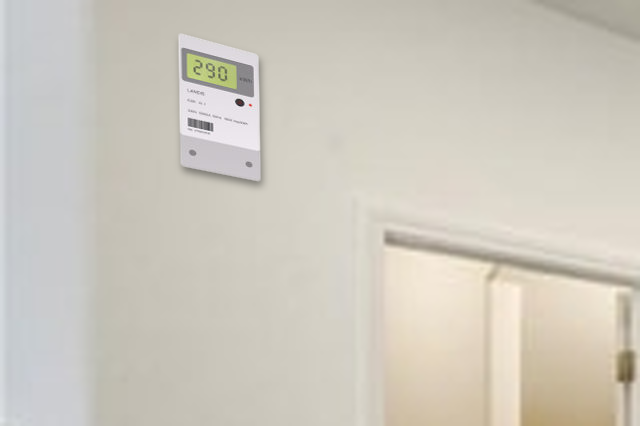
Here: 290 kWh
